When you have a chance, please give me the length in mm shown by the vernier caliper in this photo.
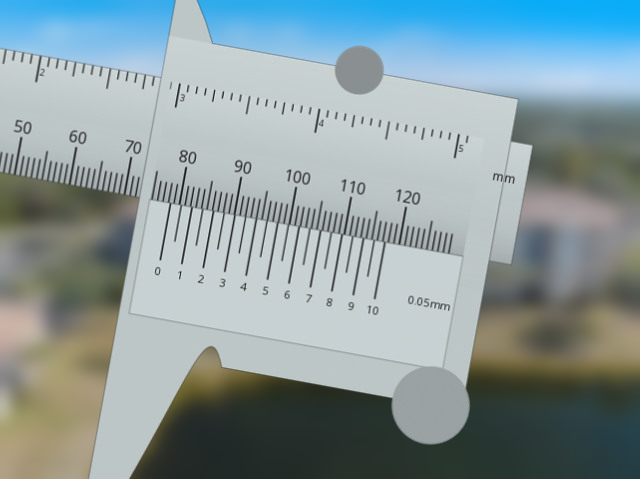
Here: 78.4 mm
